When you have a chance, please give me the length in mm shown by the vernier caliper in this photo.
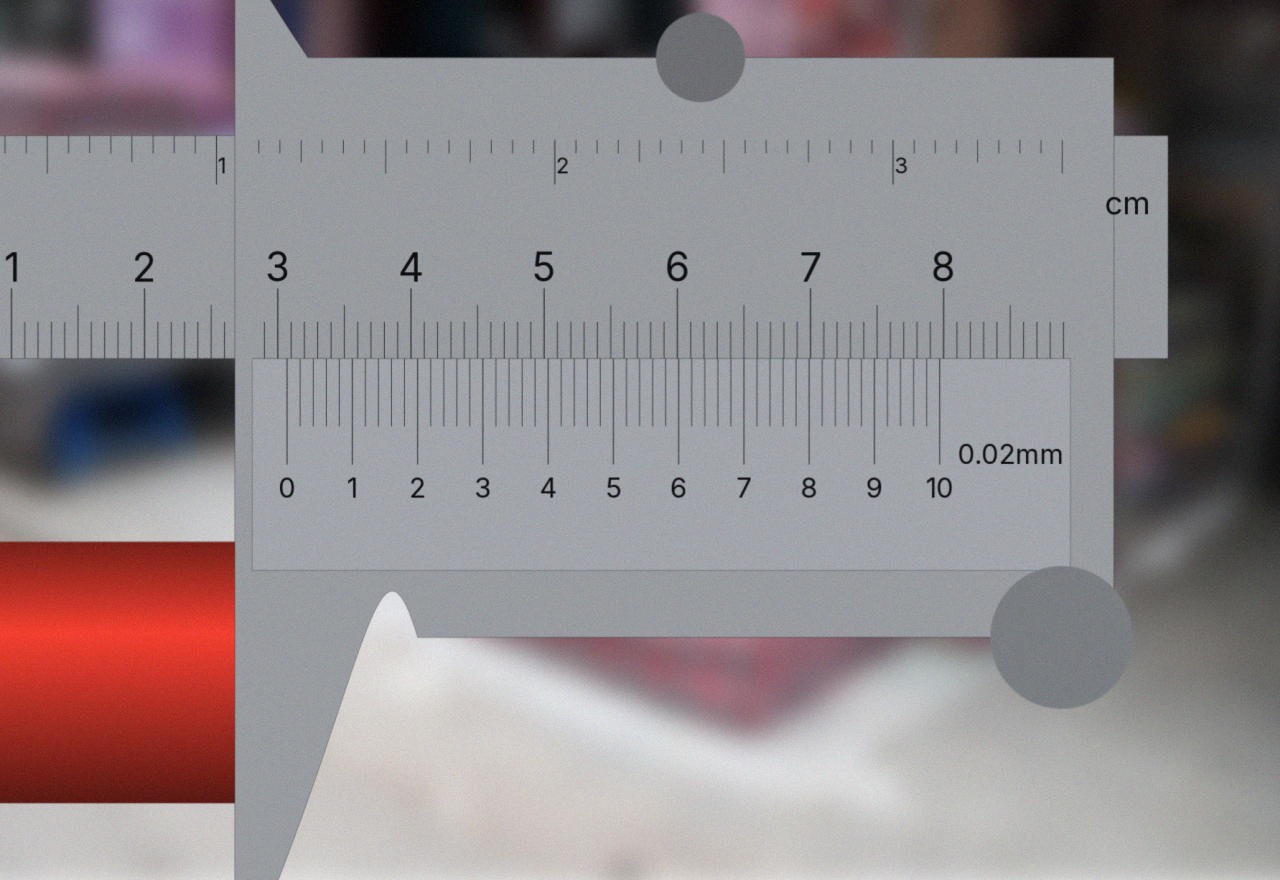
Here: 30.7 mm
